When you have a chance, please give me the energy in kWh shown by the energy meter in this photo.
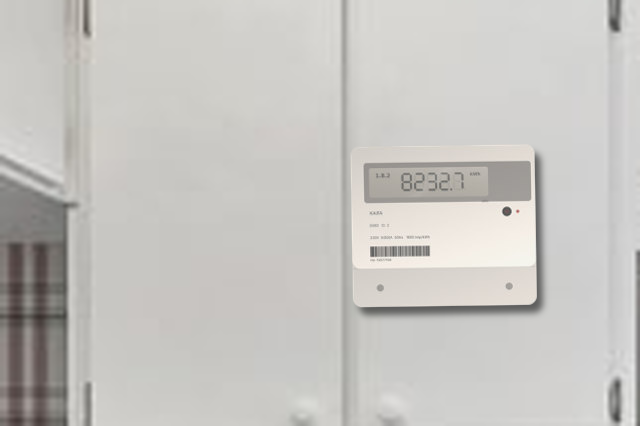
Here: 8232.7 kWh
